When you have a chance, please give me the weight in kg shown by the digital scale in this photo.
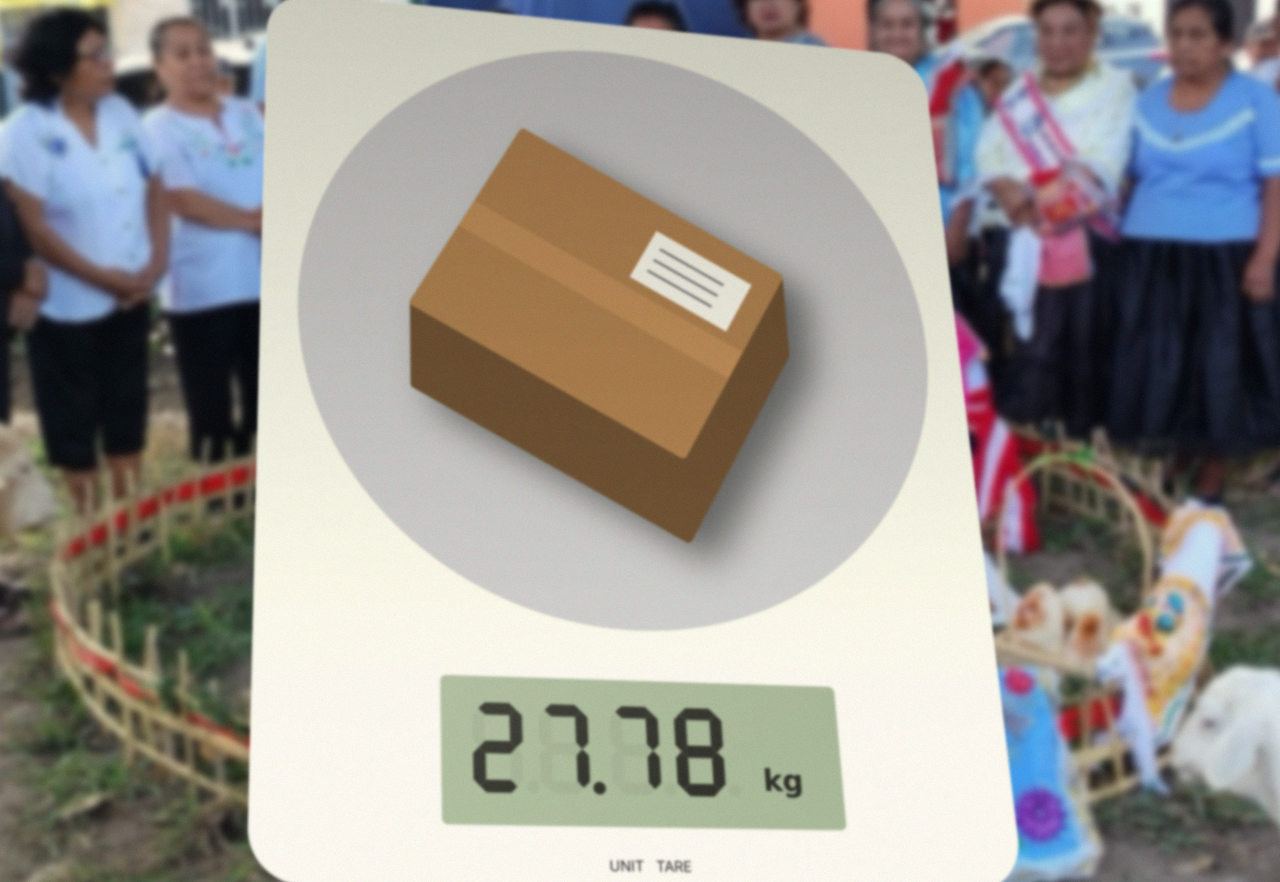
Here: 27.78 kg
